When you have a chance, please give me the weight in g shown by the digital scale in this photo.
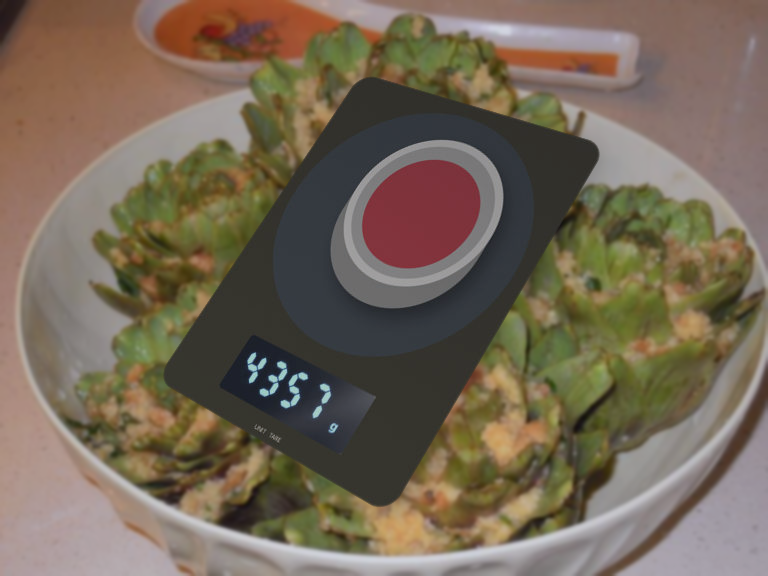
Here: 4357 g
